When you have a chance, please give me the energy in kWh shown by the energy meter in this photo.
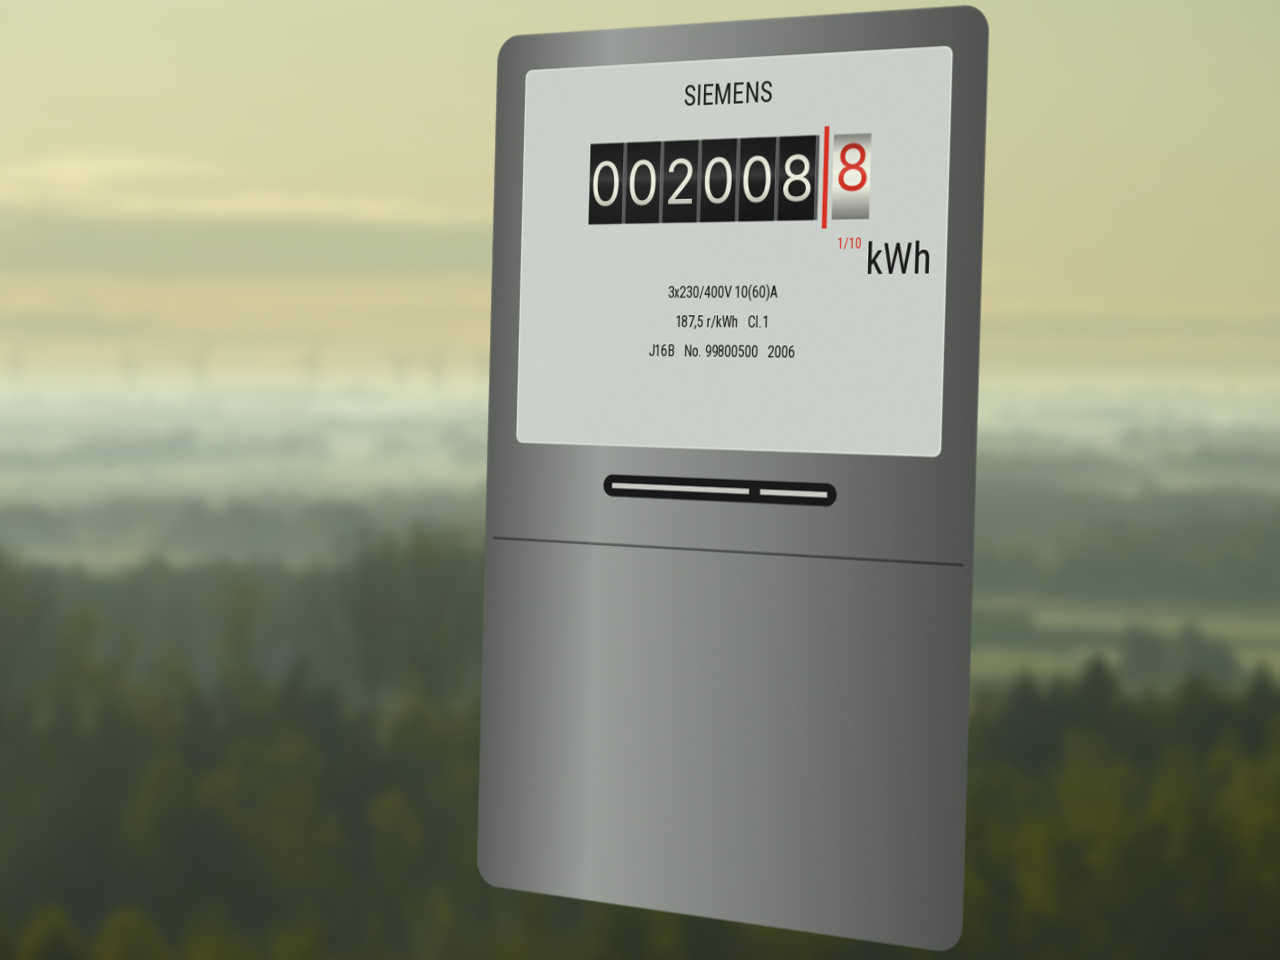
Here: 2008.8 kWh
